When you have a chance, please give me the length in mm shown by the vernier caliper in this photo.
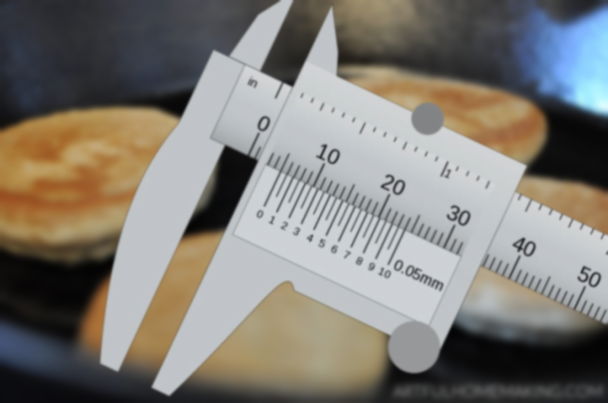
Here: 5.0 mm
